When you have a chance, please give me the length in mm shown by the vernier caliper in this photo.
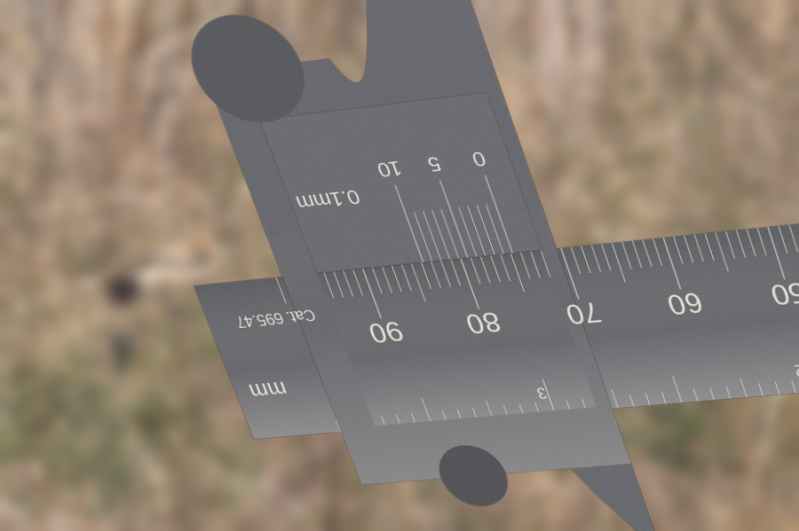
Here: 74.8 mm
